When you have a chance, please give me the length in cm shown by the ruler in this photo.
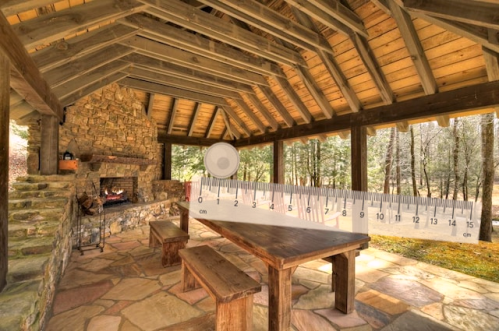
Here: 2 cm
